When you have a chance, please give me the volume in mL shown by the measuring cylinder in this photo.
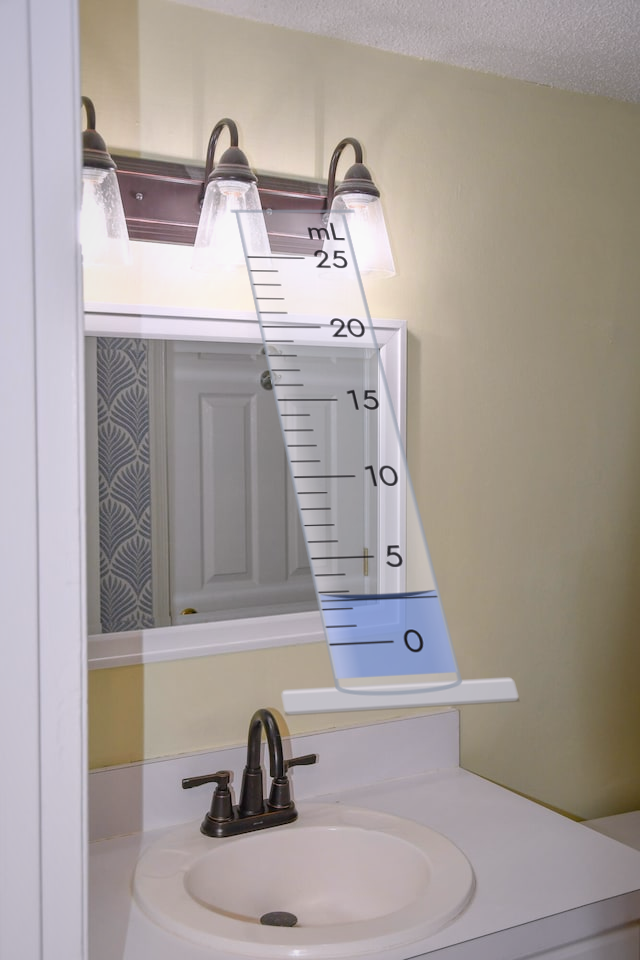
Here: 2.5 mL
